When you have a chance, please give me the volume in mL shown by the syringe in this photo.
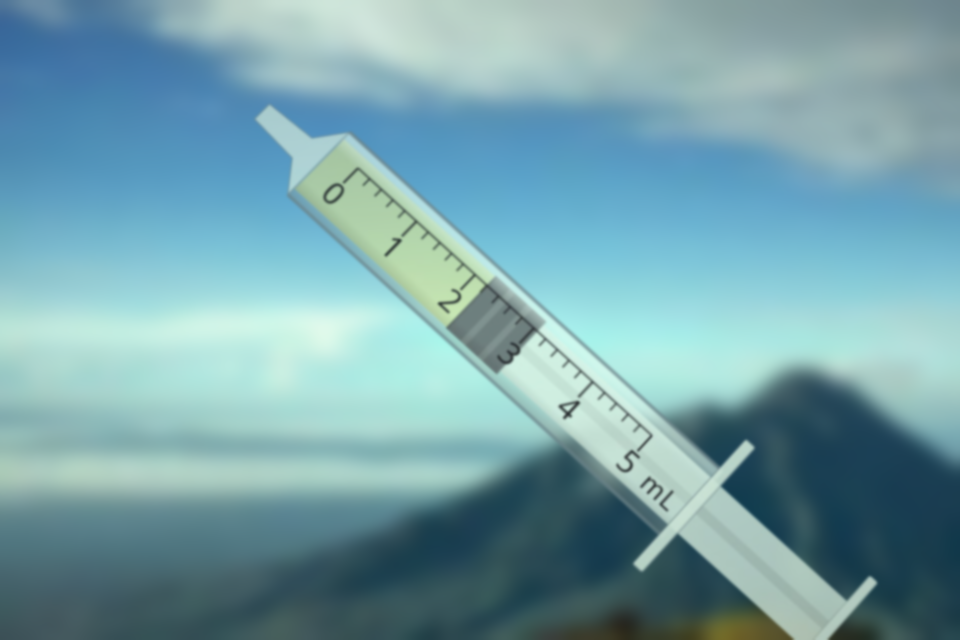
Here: 2.2 mL
